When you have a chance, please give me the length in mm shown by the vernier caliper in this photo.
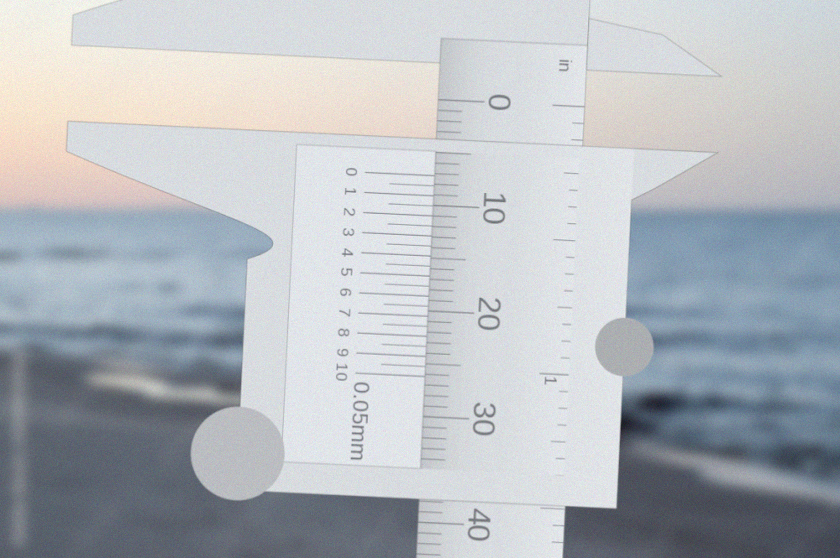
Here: 7.2 mm
